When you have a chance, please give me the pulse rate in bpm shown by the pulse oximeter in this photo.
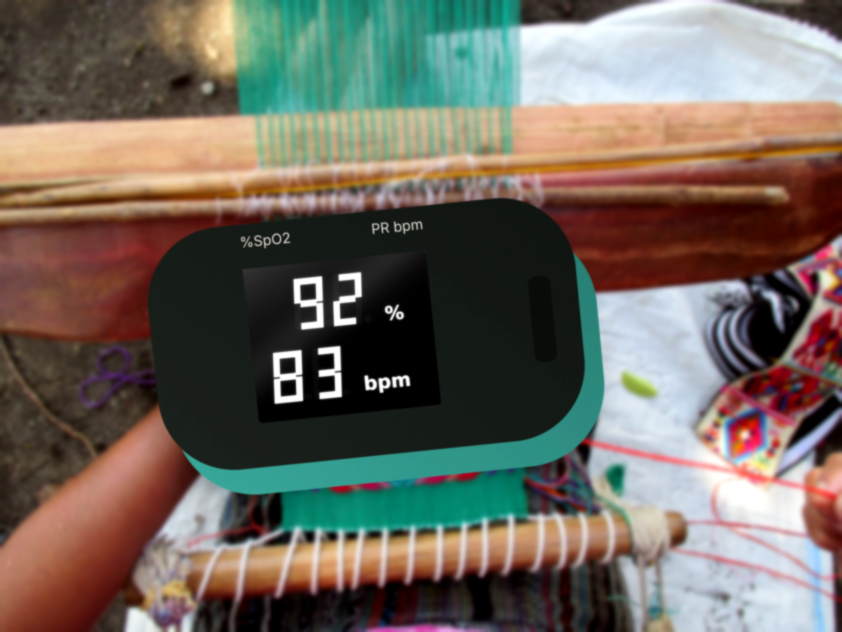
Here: 83 bpm
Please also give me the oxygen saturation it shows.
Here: 92 %
